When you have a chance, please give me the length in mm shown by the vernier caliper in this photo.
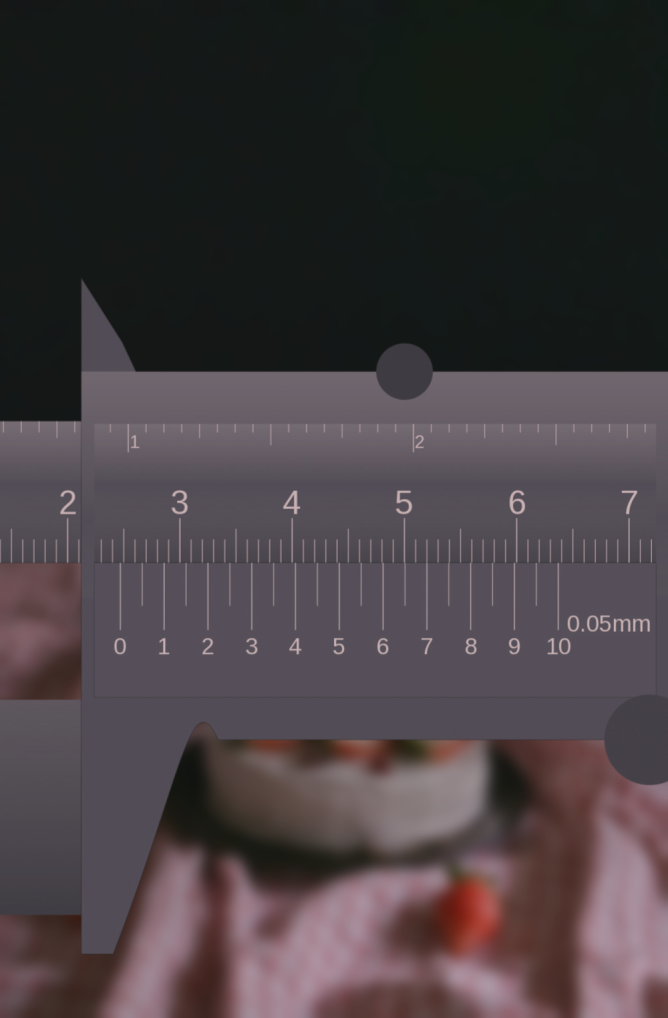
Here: 24.7 mm
